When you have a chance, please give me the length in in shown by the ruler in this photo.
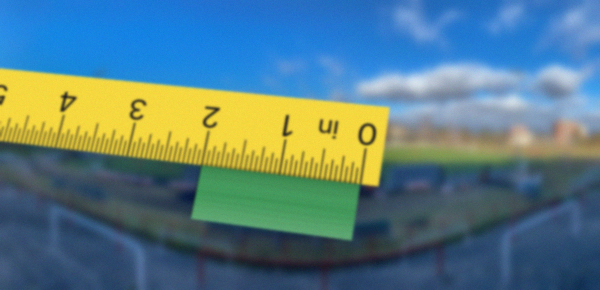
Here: 2 in
